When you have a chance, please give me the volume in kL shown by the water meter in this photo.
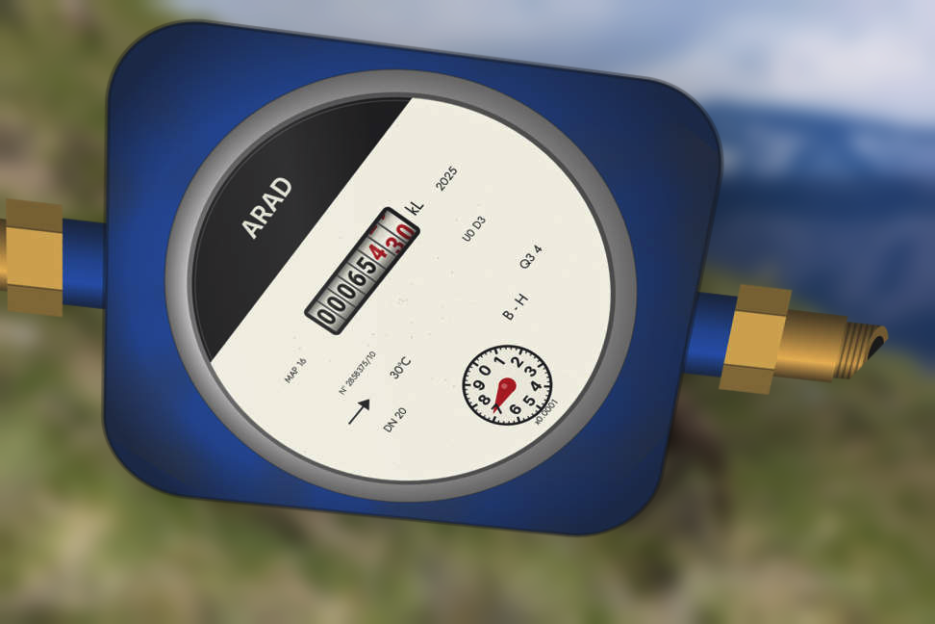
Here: 65.4297 kL
